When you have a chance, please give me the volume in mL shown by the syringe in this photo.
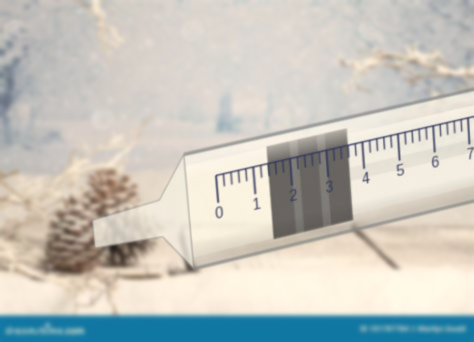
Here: 1.4 mL
